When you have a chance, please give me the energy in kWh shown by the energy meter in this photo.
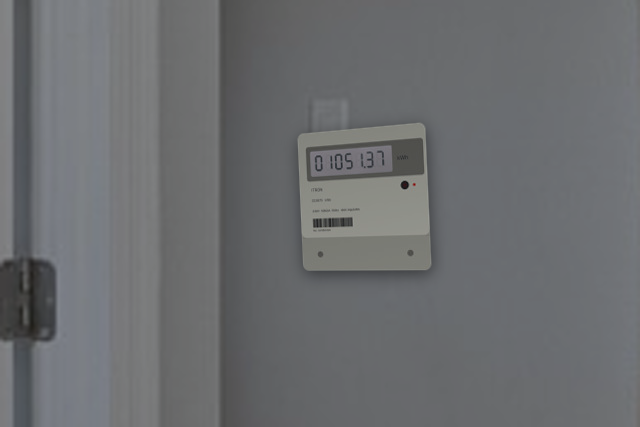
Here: 1051.37 kWh
